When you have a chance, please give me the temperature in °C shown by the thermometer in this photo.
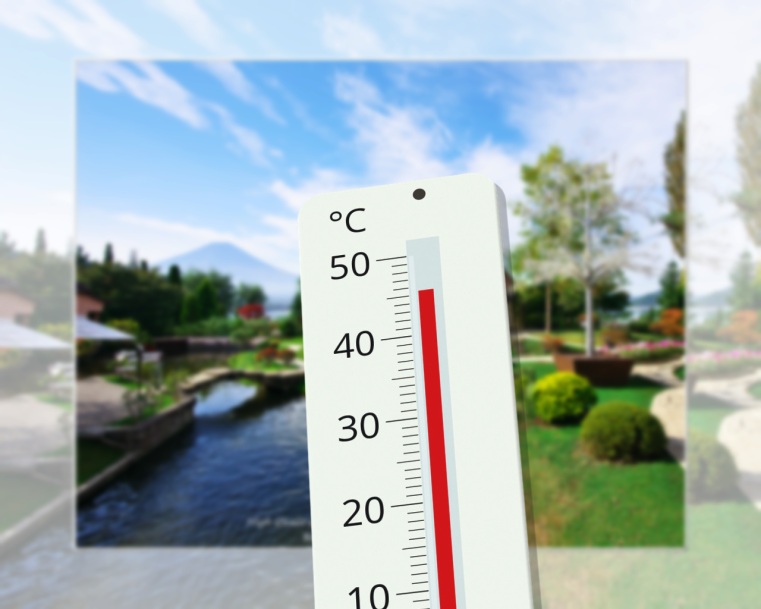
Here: 45.5 °C
